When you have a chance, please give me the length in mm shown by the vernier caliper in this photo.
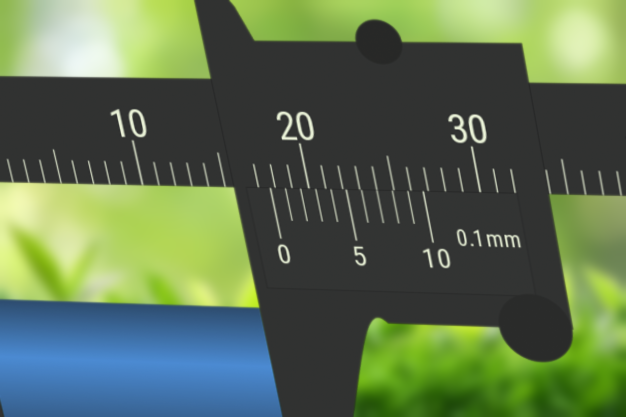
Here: 17.7 mm
